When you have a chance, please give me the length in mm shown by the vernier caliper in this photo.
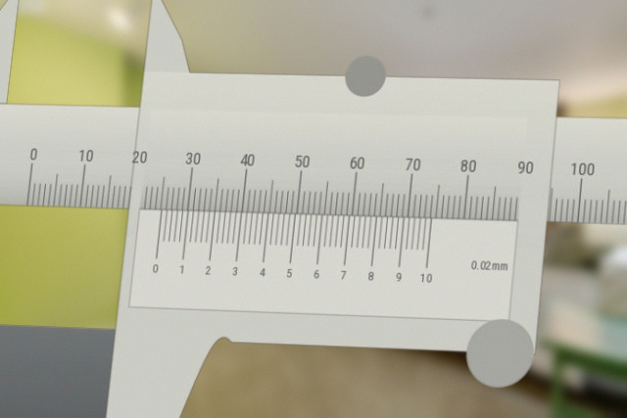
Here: 25.2 mm
